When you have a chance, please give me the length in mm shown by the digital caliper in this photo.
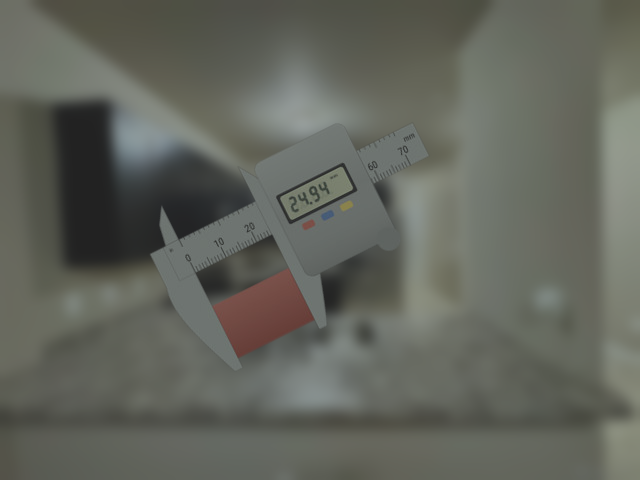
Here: 24.94 mm
